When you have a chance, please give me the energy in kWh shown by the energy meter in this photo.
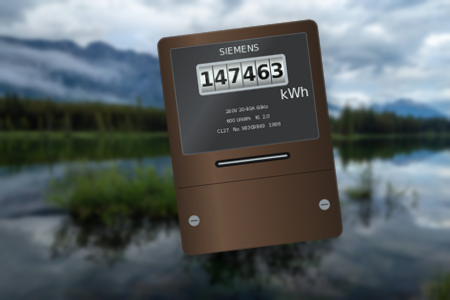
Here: 147463 kWh
